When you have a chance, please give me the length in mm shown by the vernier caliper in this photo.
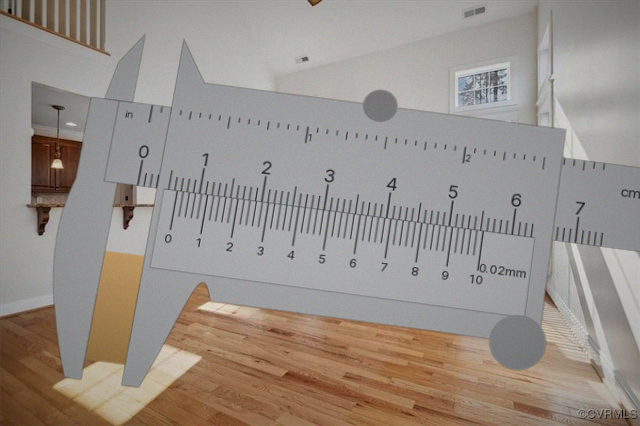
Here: 6.4 mm
